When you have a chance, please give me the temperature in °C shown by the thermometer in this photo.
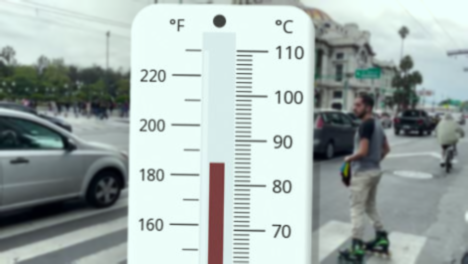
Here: 85 °C
